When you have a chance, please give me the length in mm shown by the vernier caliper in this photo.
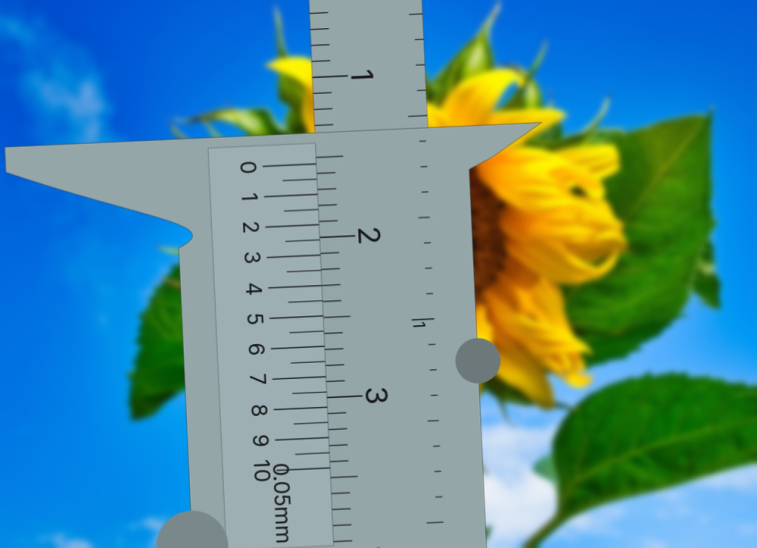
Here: 15.4 mm
